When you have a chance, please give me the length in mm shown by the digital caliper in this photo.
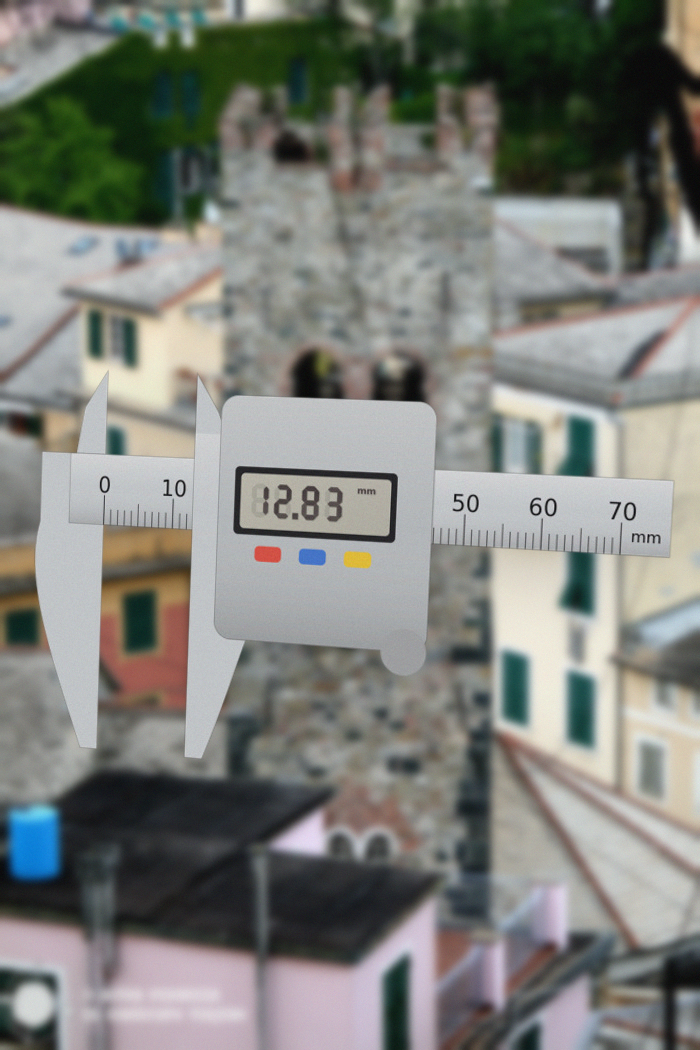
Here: 12.83 mm
